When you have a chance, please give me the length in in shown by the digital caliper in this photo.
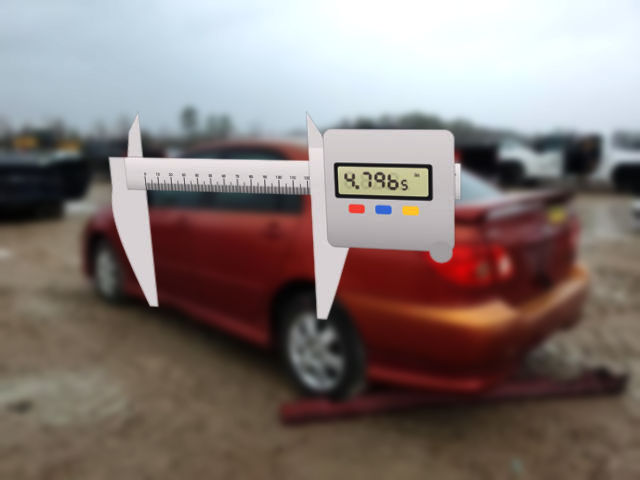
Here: 4.7965 in
